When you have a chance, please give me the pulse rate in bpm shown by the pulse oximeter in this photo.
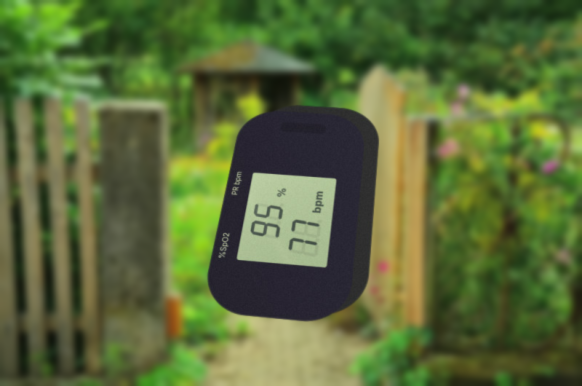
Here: 77 bpm
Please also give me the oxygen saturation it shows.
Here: 95 %
